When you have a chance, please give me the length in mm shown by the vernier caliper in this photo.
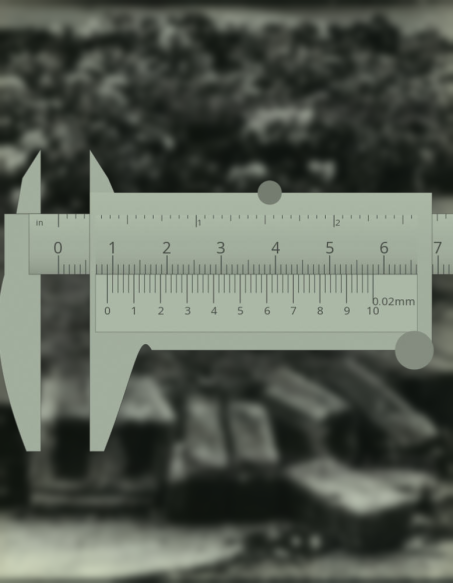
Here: 9.0 mm
